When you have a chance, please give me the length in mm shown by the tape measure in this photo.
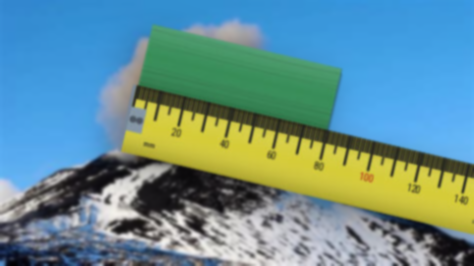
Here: 80 mm
